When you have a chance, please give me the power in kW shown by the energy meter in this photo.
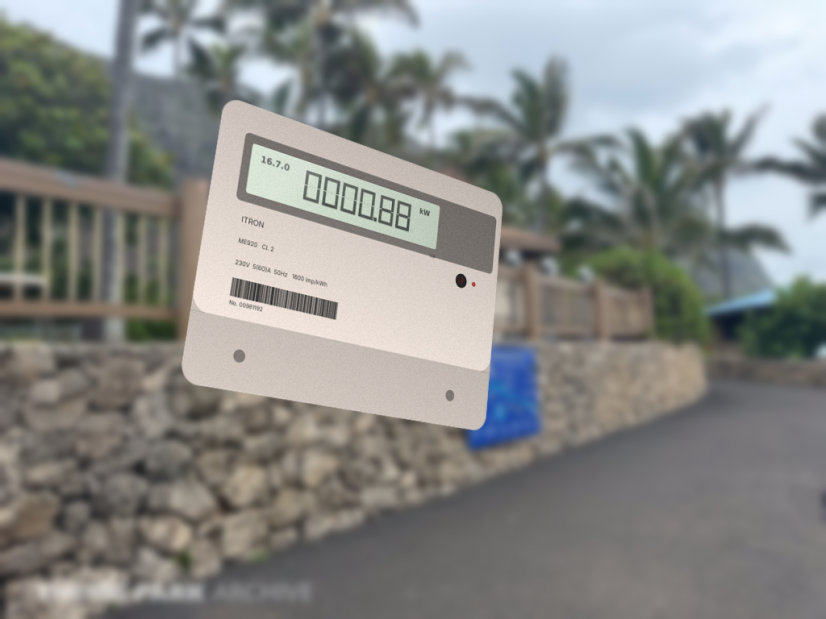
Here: 0.88 kW
